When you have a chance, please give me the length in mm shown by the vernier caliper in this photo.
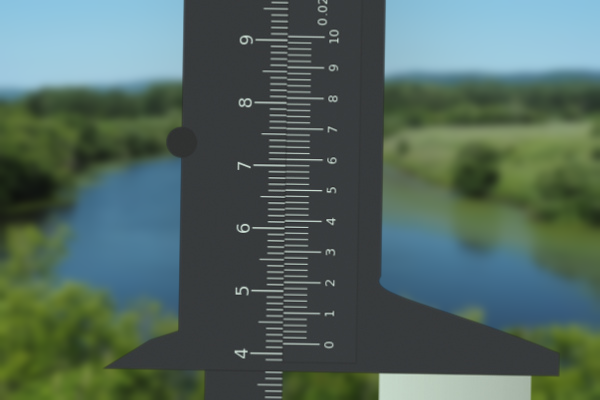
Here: 41.6 mm
